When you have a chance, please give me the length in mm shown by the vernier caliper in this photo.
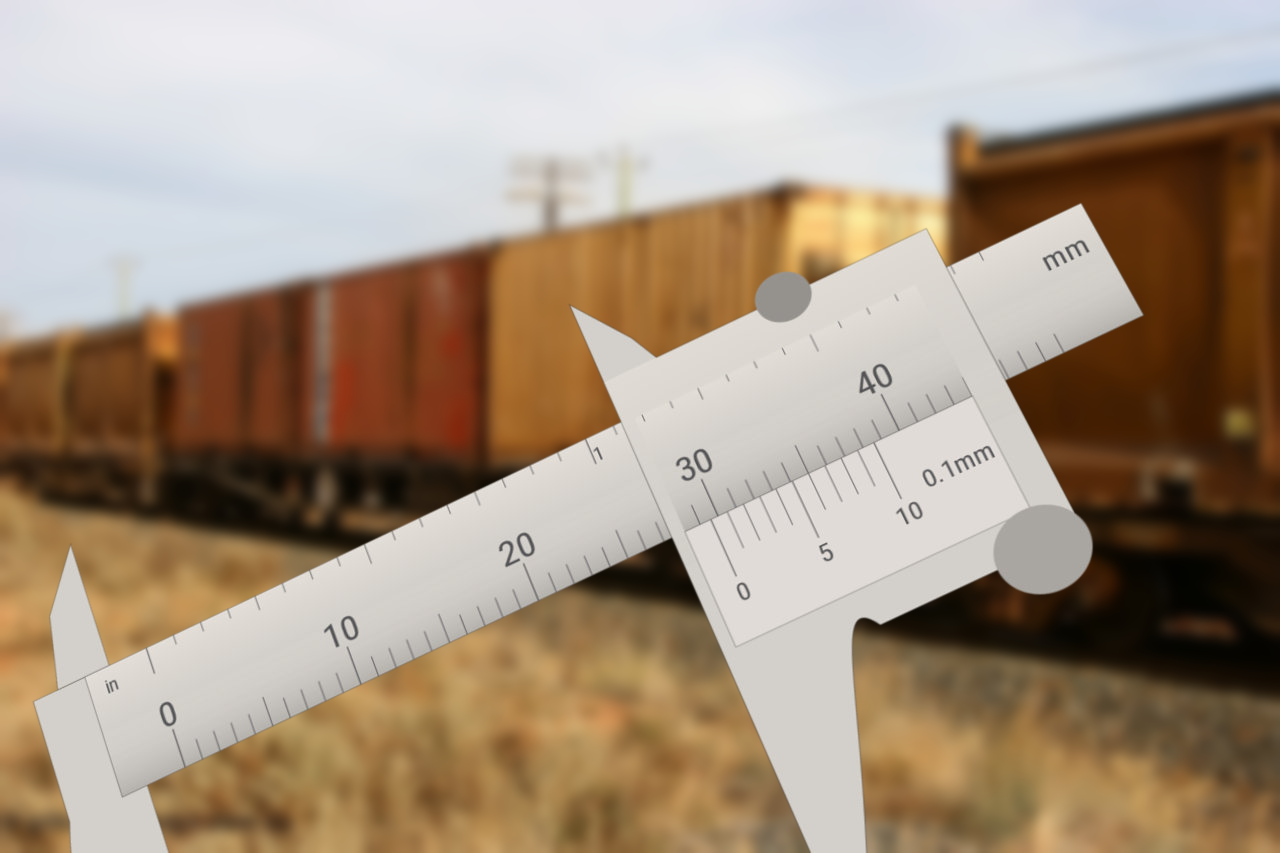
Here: 29.6 mm
